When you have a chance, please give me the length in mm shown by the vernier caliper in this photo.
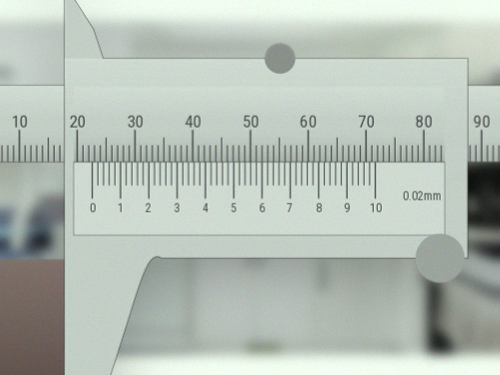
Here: 22.6 mm
